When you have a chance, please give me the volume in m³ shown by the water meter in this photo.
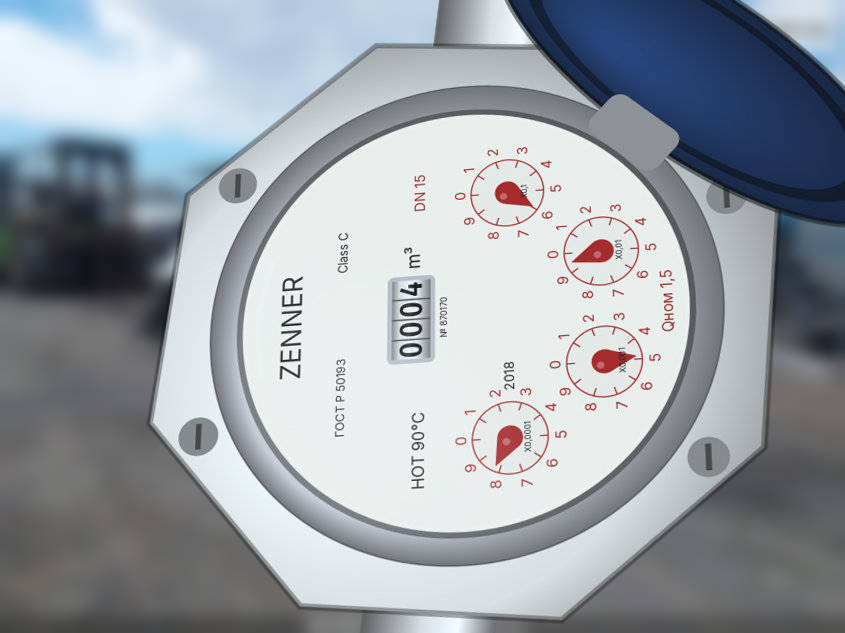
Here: 4.5948 m³
